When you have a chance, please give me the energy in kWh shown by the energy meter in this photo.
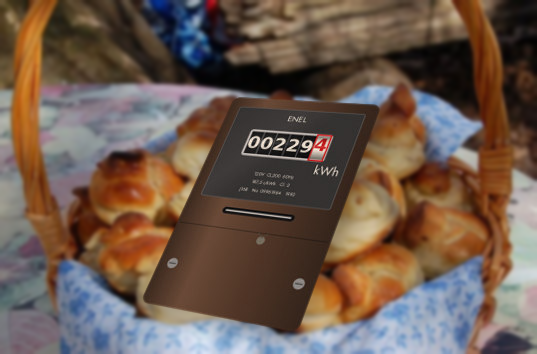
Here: 229.4 kWh
